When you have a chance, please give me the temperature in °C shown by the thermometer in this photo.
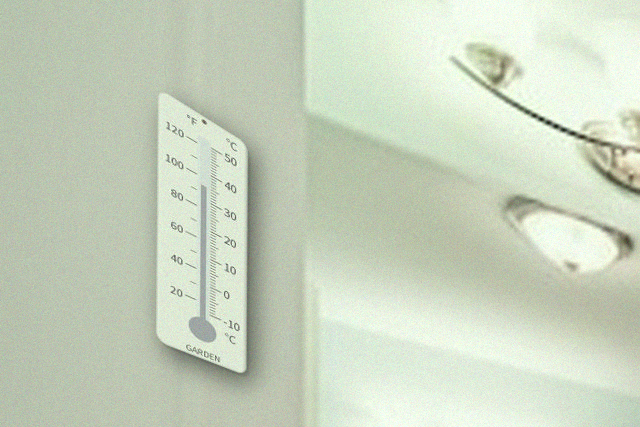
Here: 35 °C
